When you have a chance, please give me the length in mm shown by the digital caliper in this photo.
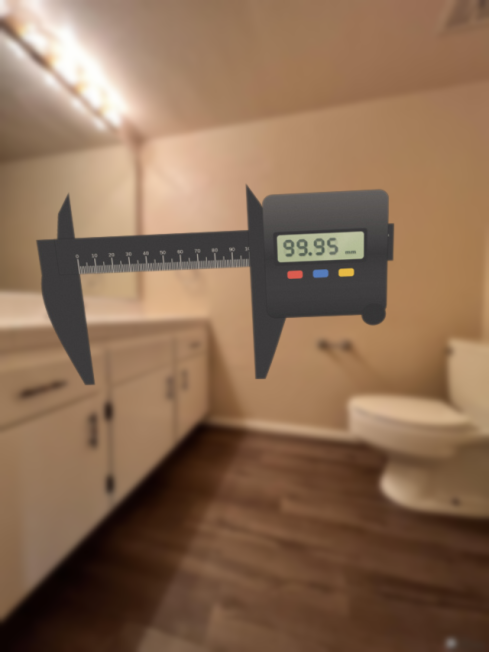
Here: 99.95 mm
